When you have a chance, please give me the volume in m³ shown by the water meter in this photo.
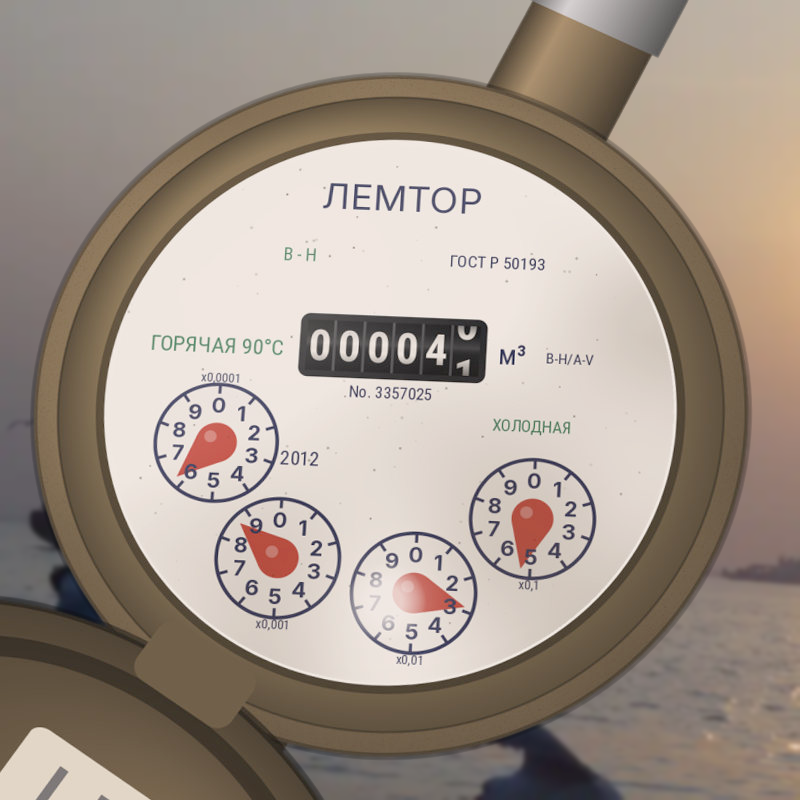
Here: 40.5286 m³
